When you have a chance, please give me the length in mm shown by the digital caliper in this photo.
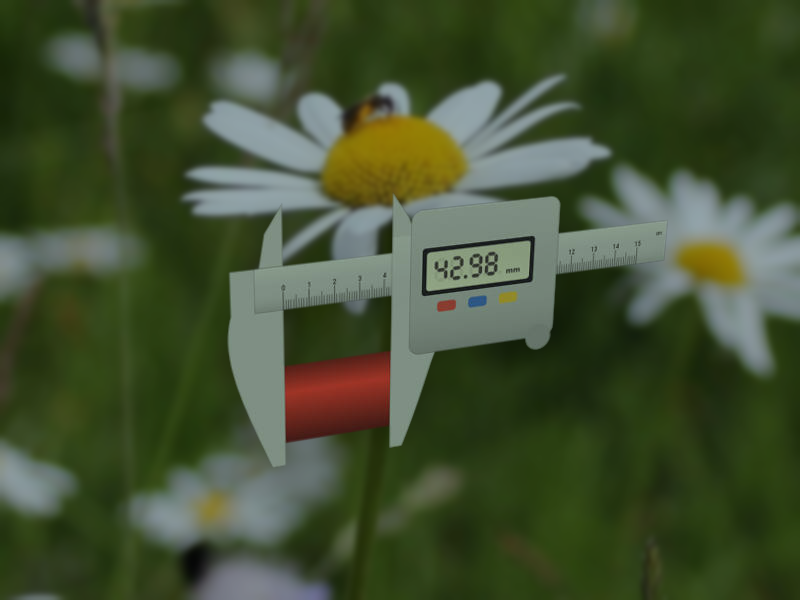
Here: 42.98 mm
